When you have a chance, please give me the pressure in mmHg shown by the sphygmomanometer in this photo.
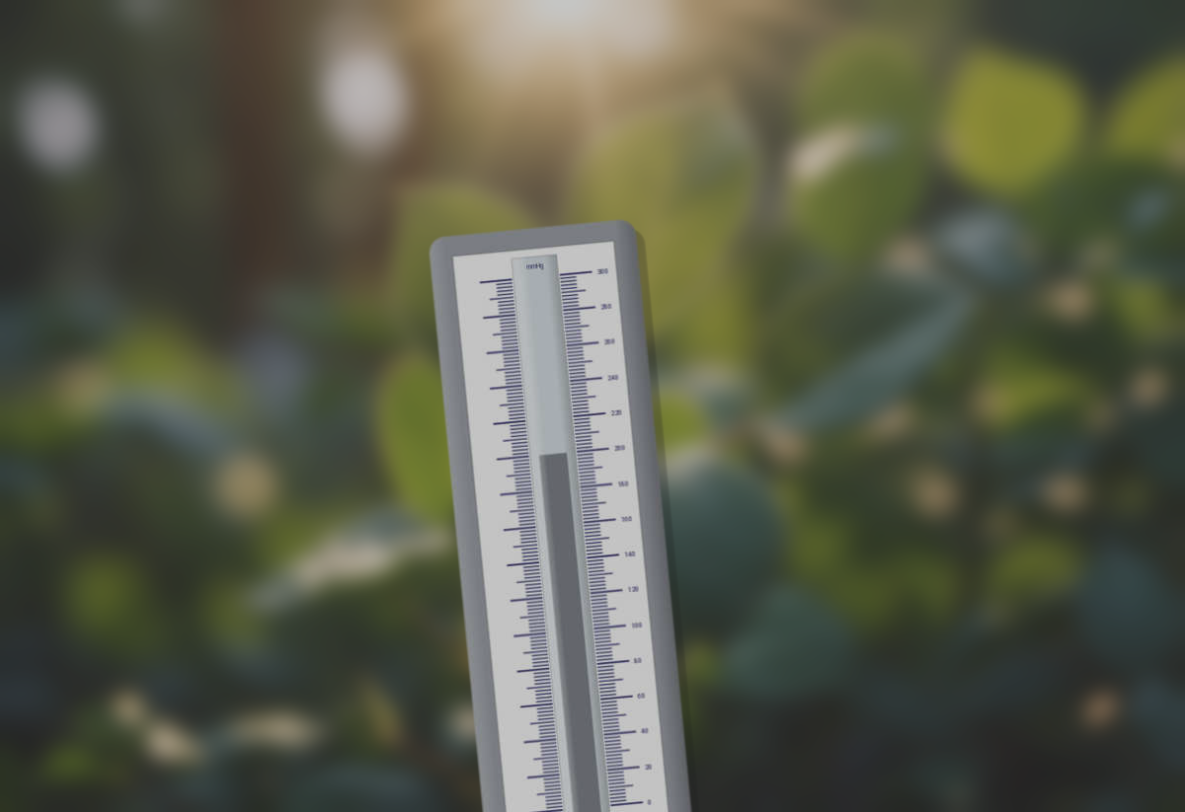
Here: 200 mmHg
